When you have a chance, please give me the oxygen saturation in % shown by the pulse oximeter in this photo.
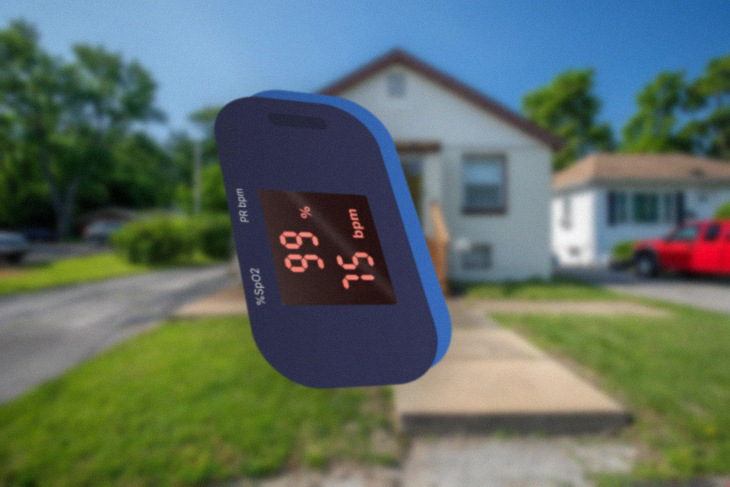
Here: 99 %
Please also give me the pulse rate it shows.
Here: 75 bpm
